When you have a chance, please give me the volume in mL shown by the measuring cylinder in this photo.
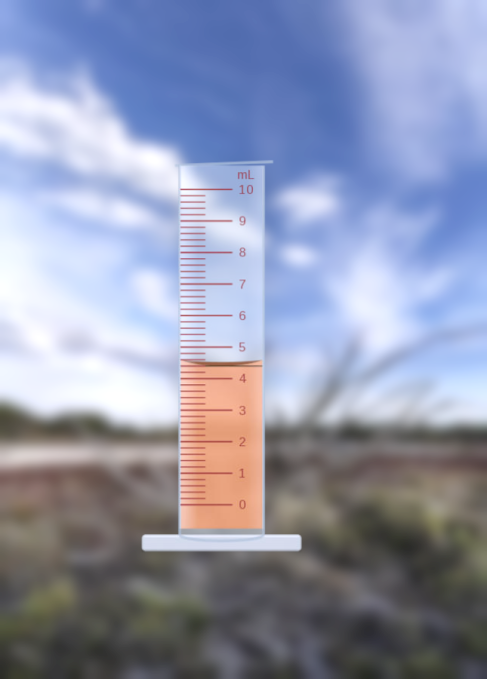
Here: 4.4 mL
